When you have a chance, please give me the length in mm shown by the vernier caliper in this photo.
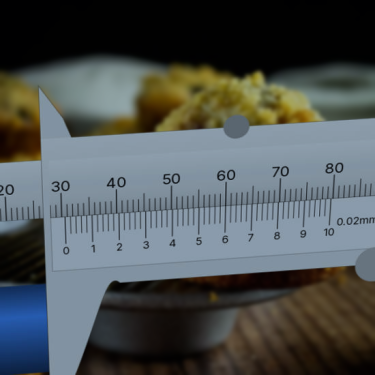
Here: 30.6 mm
